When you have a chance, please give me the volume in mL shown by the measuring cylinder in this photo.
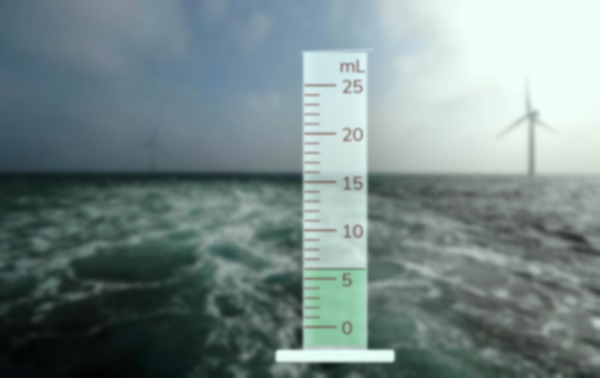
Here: 6 mL
